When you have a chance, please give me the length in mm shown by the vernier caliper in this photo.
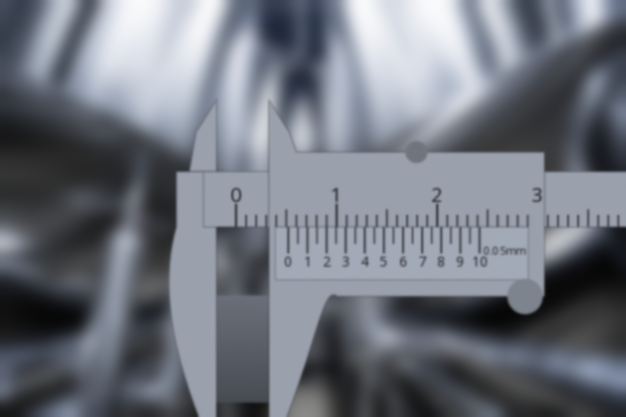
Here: 5.2 mm
